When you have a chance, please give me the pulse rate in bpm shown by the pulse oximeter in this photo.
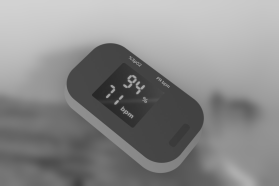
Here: 71 bpm
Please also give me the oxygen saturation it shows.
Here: 94 %
